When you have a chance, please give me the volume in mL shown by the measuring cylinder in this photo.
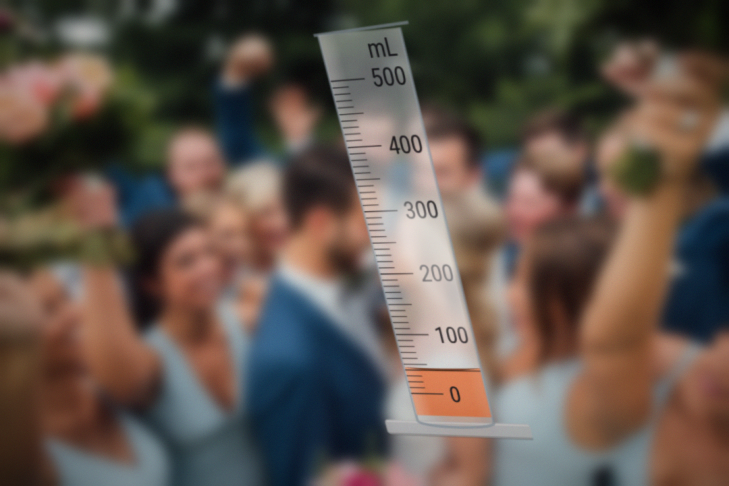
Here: 40 mL
